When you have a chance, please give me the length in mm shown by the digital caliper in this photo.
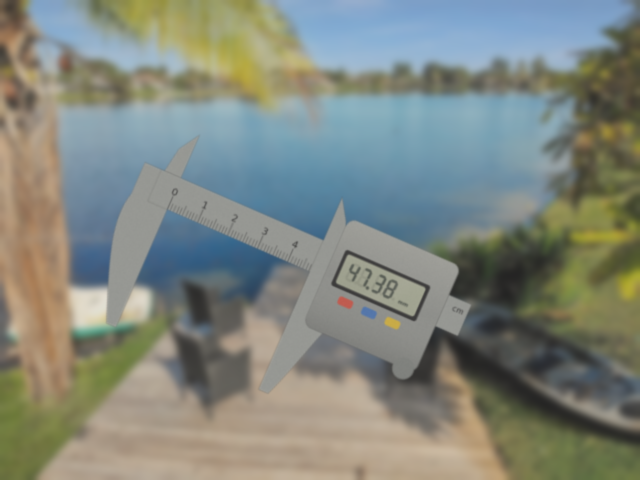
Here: 47.38 mm
